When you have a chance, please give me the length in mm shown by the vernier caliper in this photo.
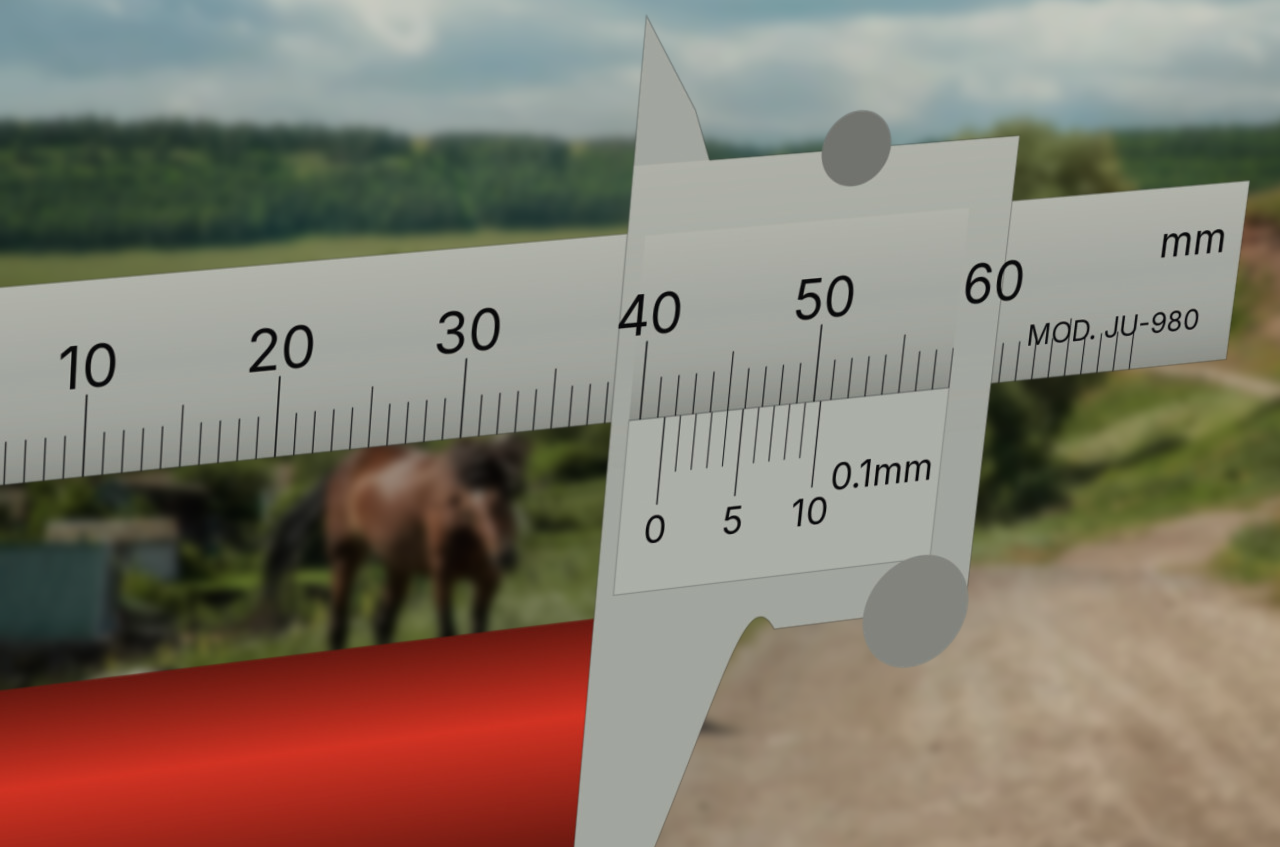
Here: 41.4 mm
